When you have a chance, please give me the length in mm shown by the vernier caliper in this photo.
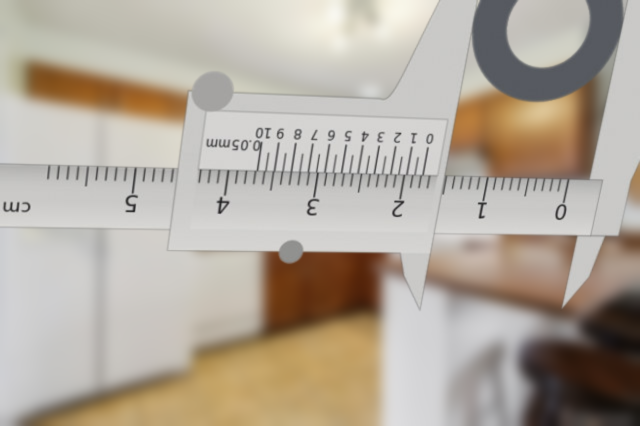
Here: 17.8 mm
